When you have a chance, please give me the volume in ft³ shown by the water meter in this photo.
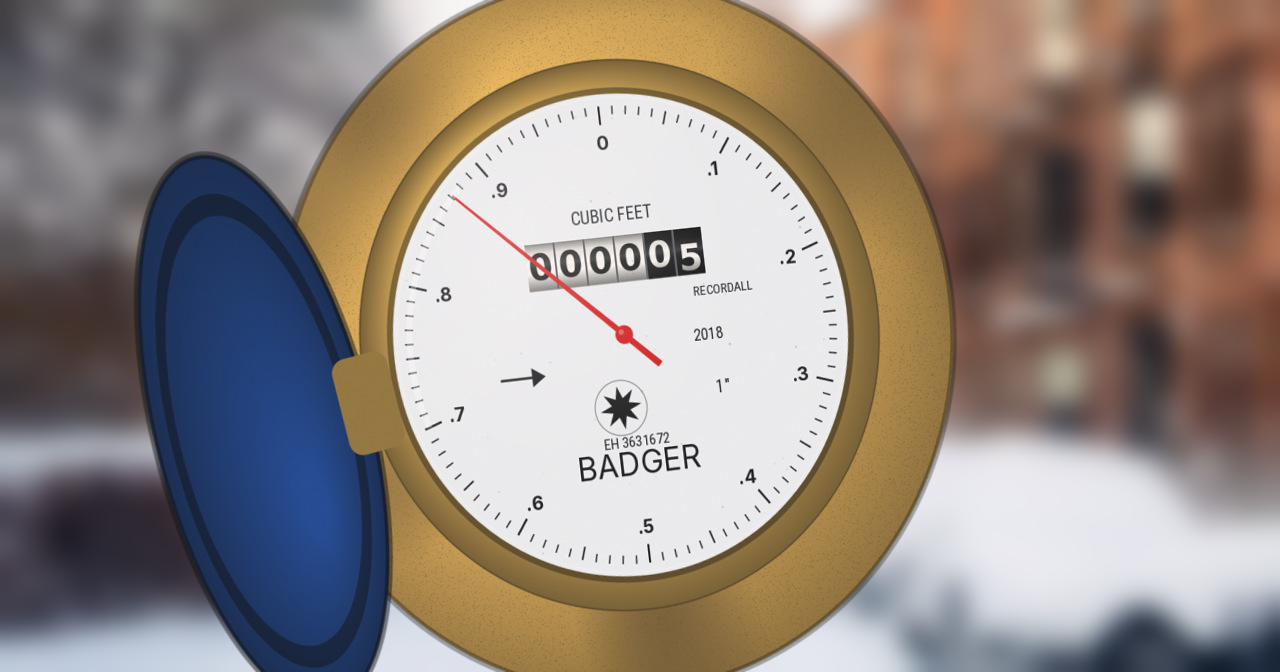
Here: 4.87 ft³
